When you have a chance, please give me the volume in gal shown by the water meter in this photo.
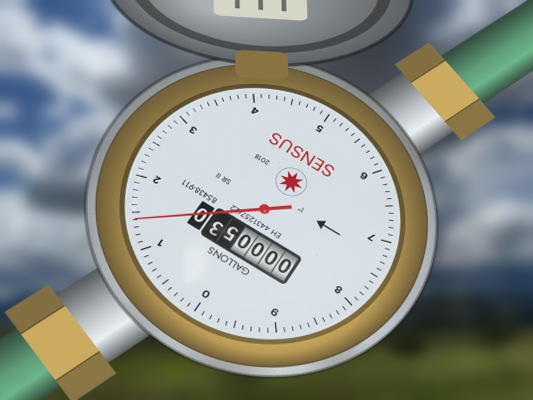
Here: 531.4 gal
